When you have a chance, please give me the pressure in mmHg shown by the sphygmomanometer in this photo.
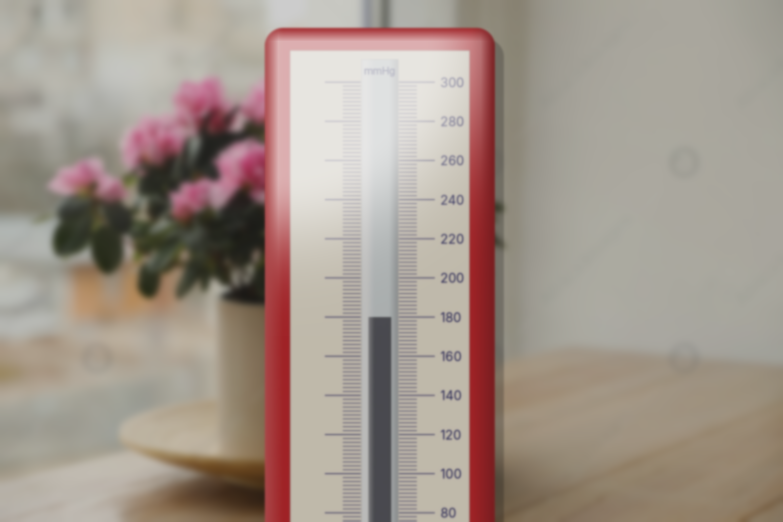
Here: 180 mmHg
